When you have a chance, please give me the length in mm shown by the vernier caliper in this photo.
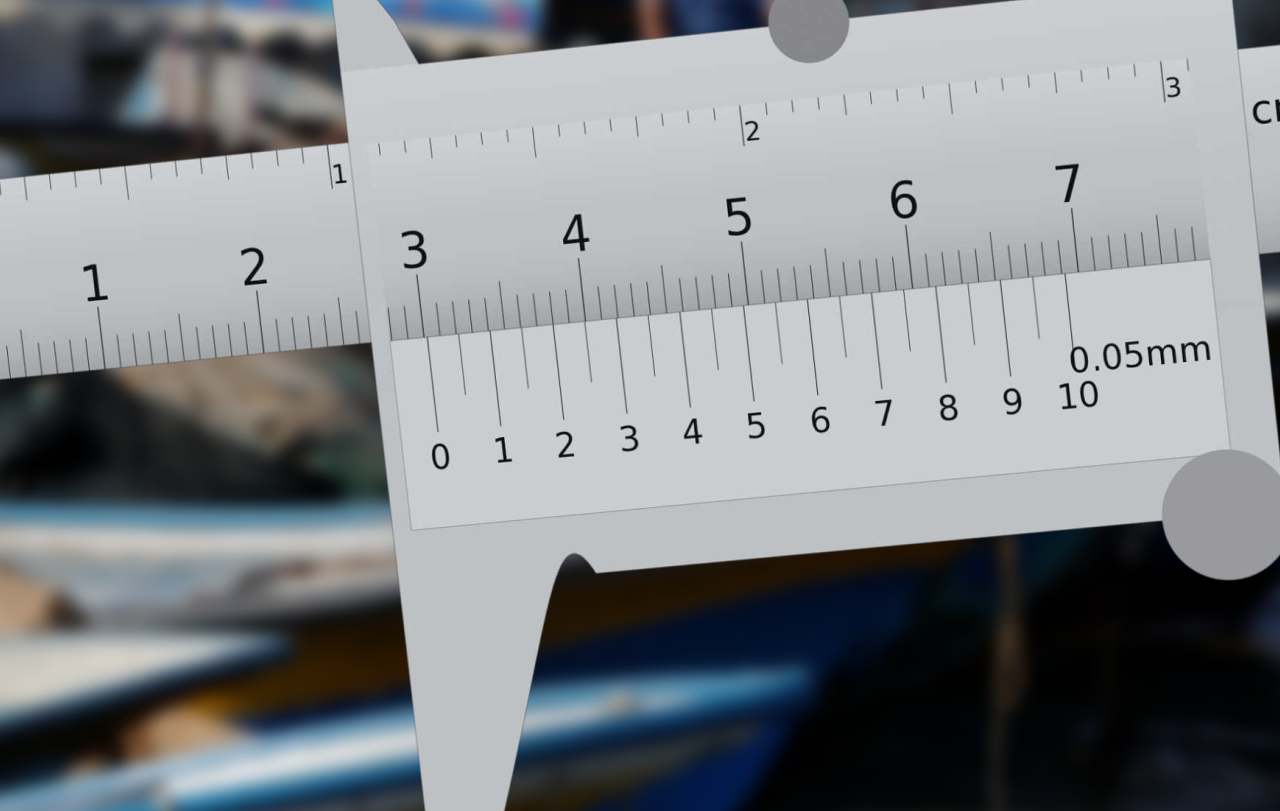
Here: 30.2 mm
